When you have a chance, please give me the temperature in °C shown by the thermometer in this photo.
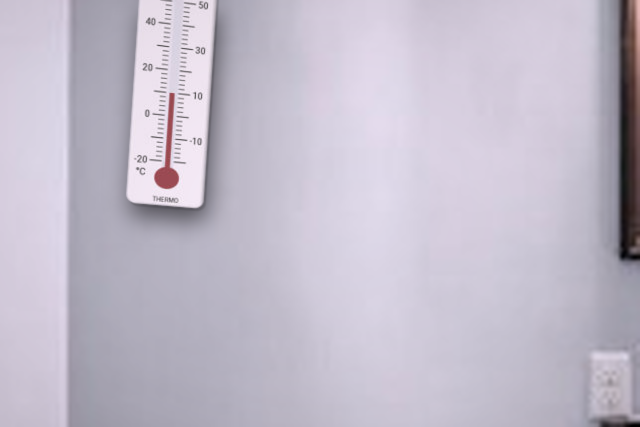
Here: 10 °C
